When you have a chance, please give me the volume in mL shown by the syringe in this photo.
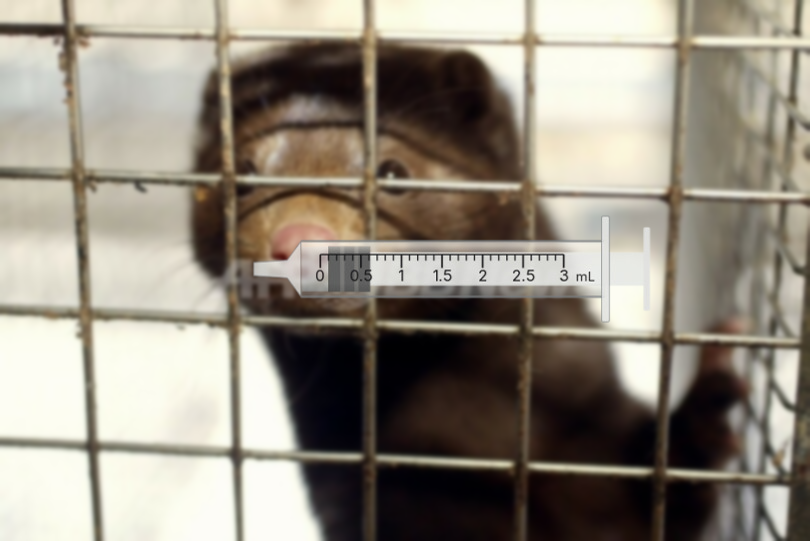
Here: 0.1 mL
